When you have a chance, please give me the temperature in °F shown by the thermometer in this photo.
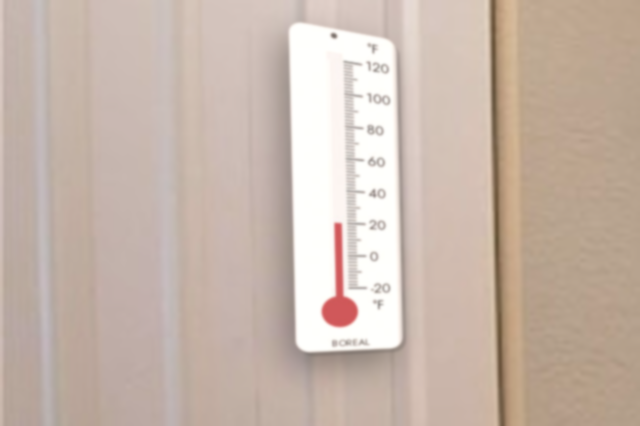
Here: 20 °F
